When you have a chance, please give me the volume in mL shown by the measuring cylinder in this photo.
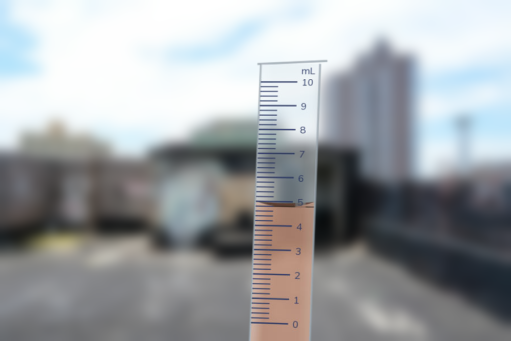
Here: 4.8 mL
